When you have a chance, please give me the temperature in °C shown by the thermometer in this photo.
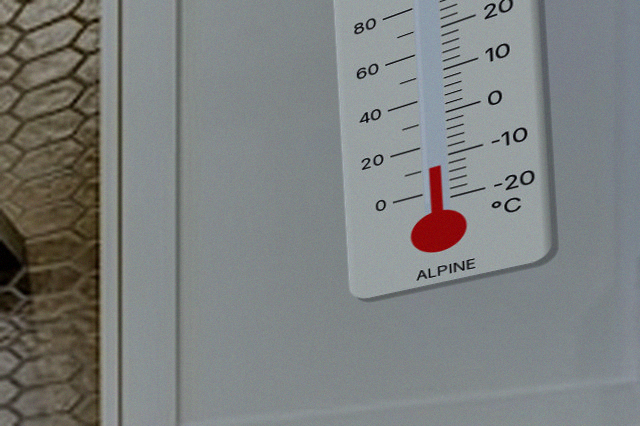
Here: -12 °C
